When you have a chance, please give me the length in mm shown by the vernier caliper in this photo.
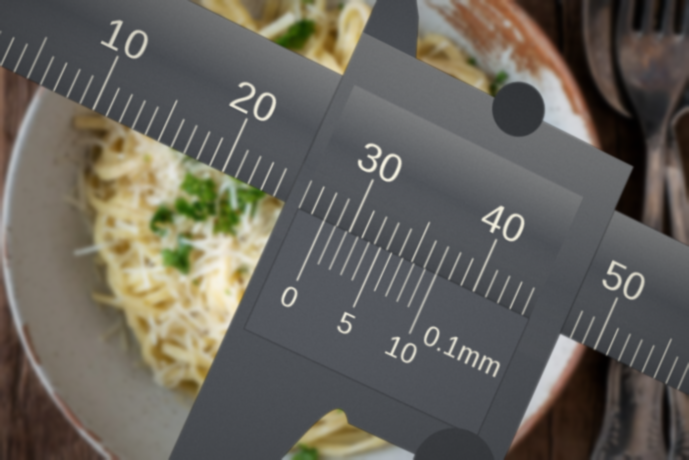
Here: 28.0 mm
